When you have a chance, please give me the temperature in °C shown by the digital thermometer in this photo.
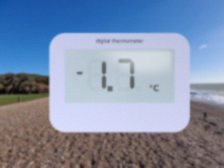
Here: -1.7 °C
